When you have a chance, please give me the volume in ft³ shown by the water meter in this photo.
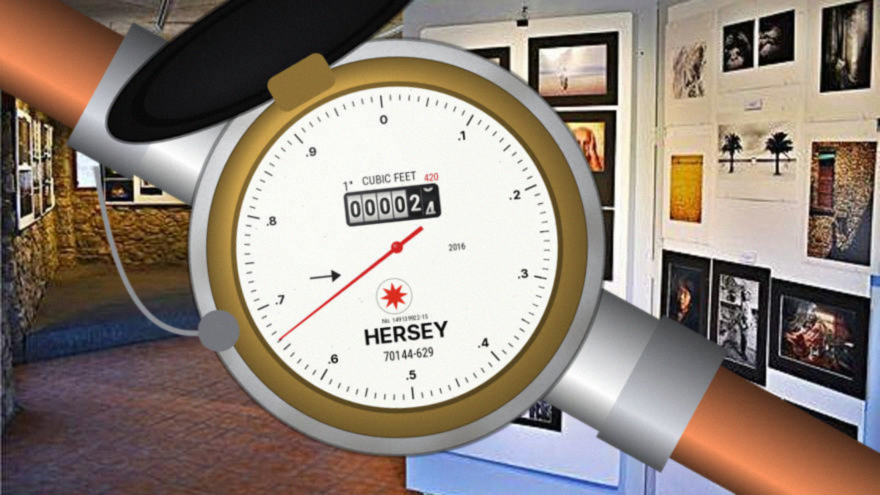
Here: 23.66 ft³
